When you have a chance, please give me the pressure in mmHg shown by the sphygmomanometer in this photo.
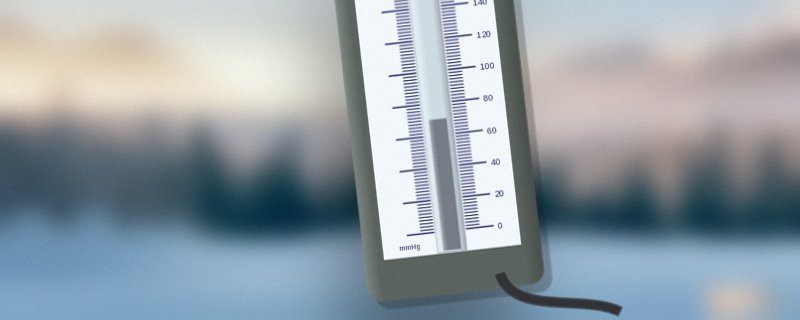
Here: 70 mmHg
